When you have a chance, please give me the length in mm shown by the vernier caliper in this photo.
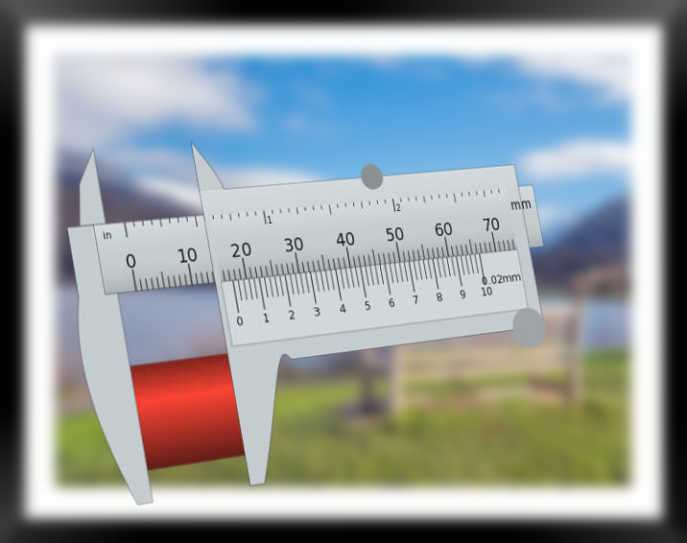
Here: 17.5 mm
